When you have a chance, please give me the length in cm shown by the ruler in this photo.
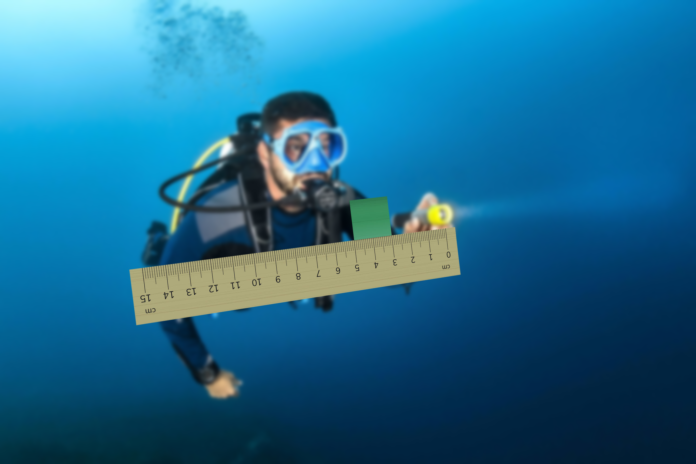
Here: 2 cm
